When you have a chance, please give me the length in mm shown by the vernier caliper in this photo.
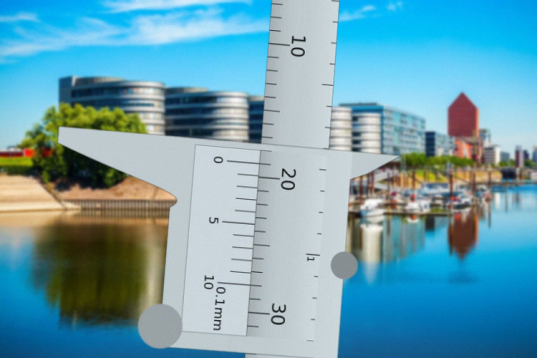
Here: 19.0 mm
